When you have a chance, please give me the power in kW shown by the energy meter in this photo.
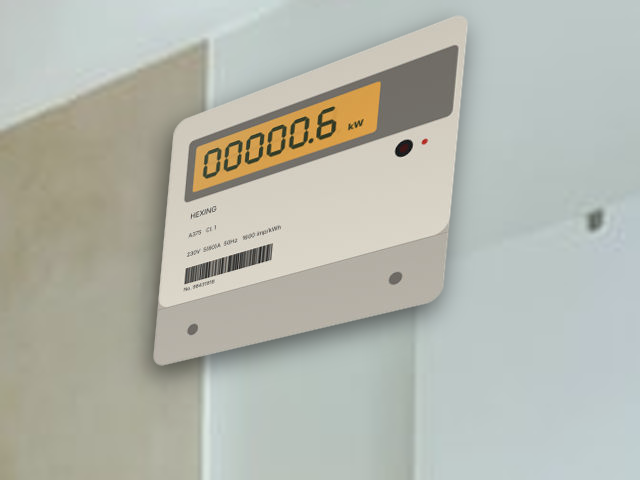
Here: 0.6 kW
